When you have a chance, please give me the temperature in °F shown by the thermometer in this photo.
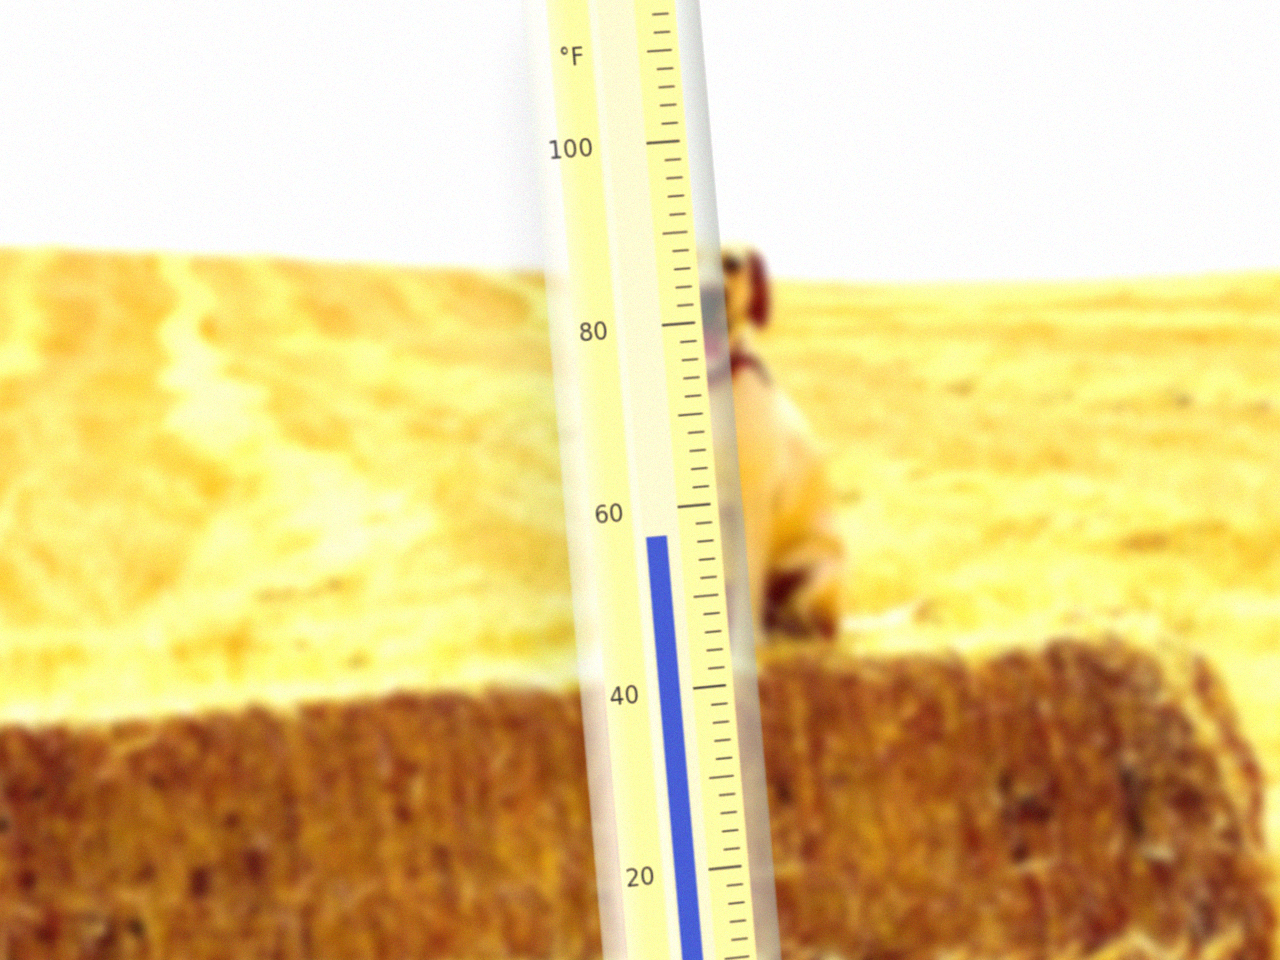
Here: 57 °F
